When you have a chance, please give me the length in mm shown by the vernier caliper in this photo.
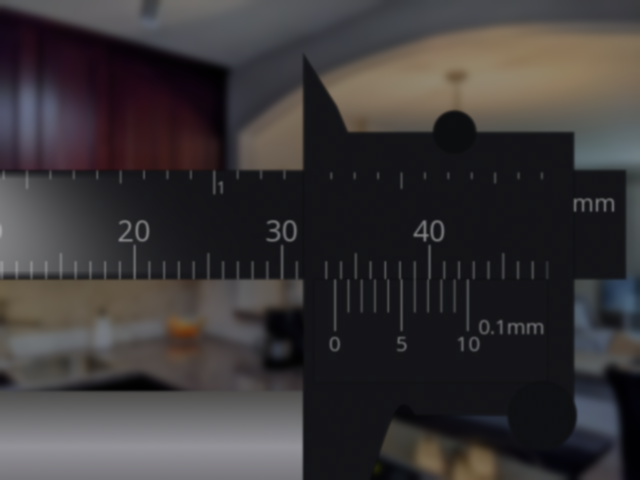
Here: 33.6 mm
